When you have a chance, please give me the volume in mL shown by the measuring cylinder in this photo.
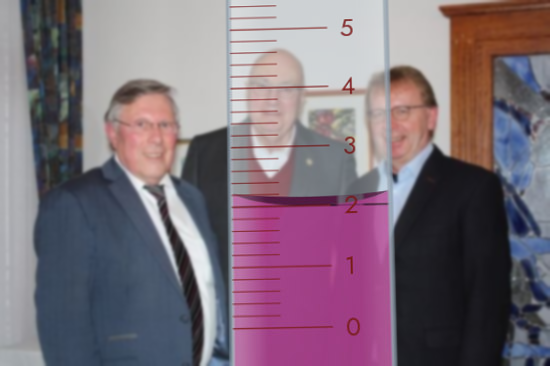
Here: 2 mL
